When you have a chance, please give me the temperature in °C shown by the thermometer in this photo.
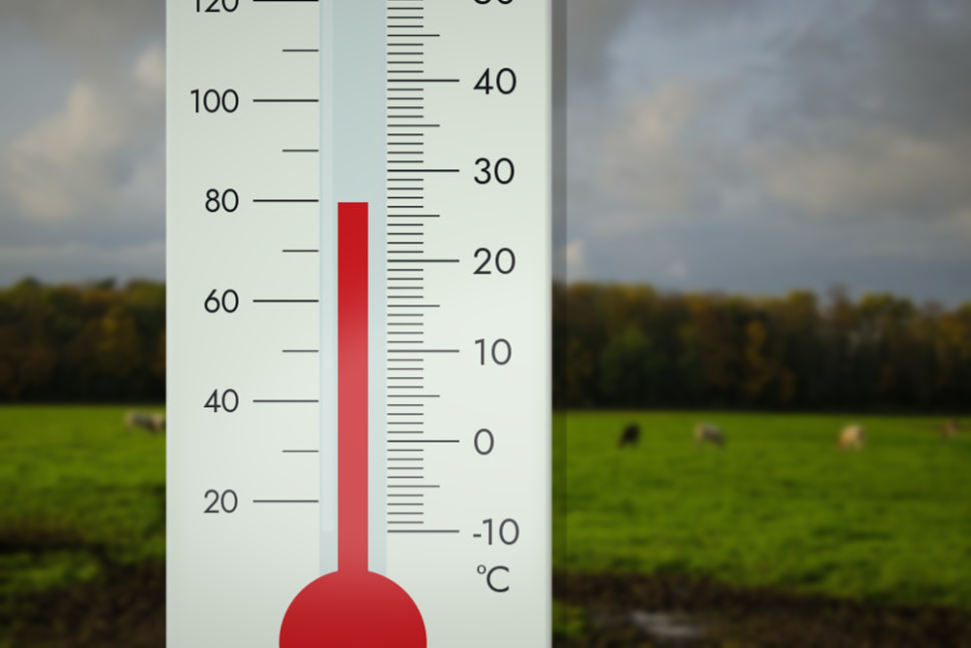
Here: 26.5 °C
